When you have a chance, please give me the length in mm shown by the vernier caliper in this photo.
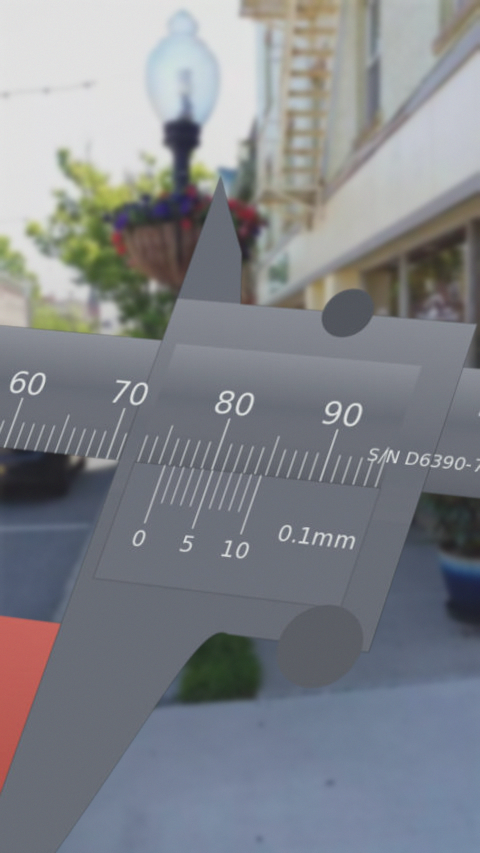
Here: 75.6 mm
